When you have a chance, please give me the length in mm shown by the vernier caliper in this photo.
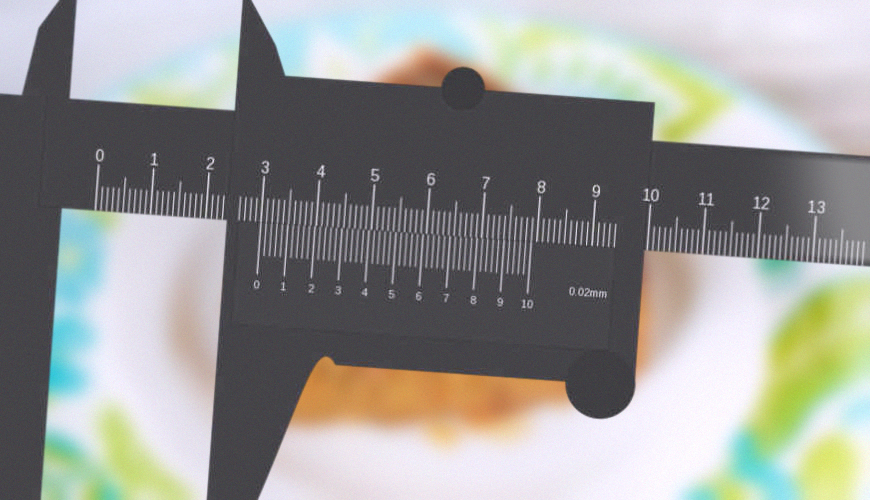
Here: 30.0 mm
